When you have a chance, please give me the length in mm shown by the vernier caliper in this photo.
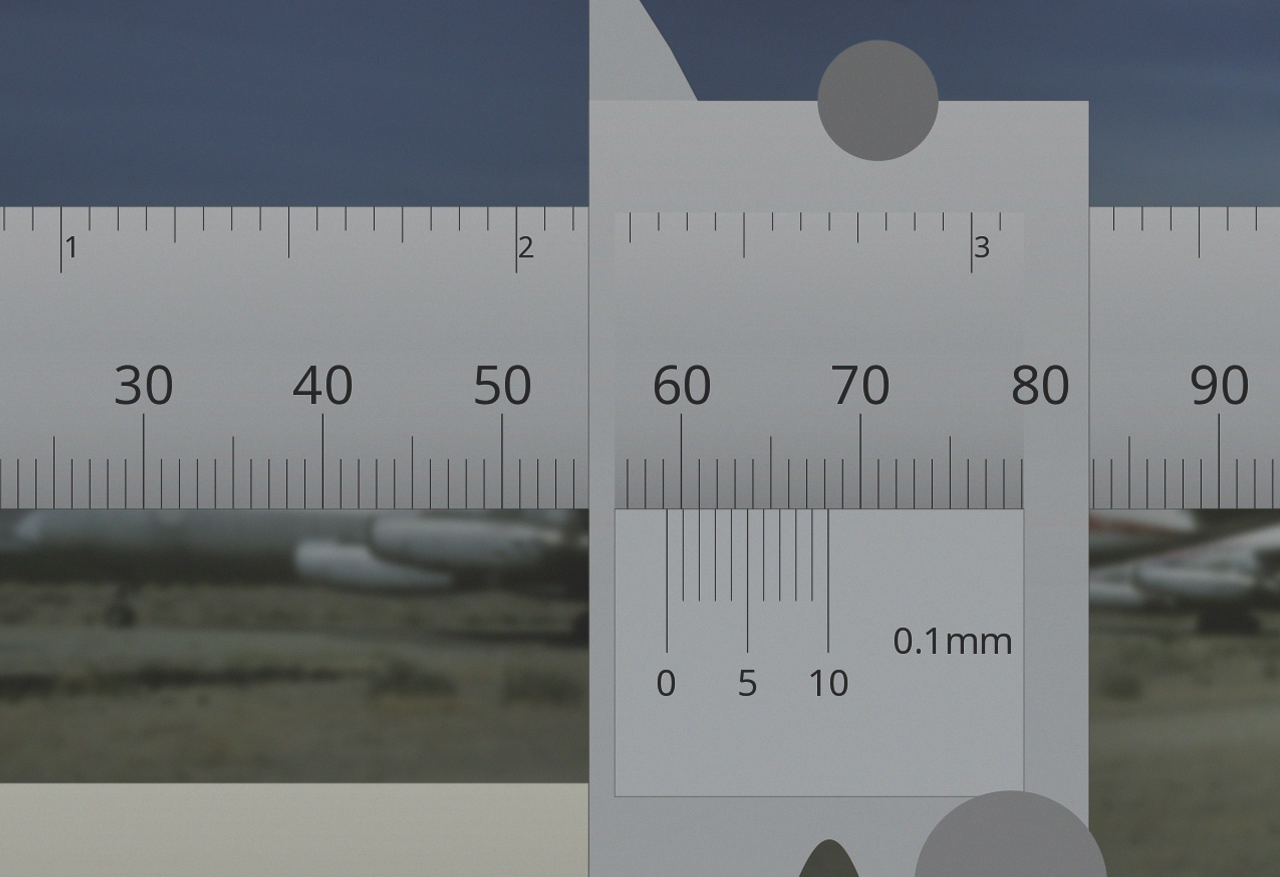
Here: 59.2 mm
